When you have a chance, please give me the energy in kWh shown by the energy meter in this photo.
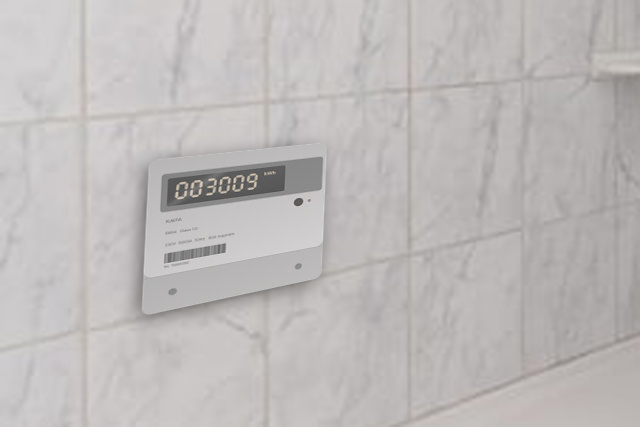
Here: 3009 kWh
